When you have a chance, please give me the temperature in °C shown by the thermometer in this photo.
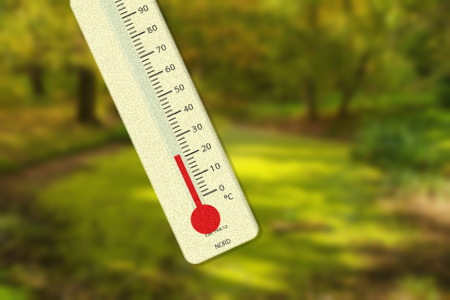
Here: 22 °C
